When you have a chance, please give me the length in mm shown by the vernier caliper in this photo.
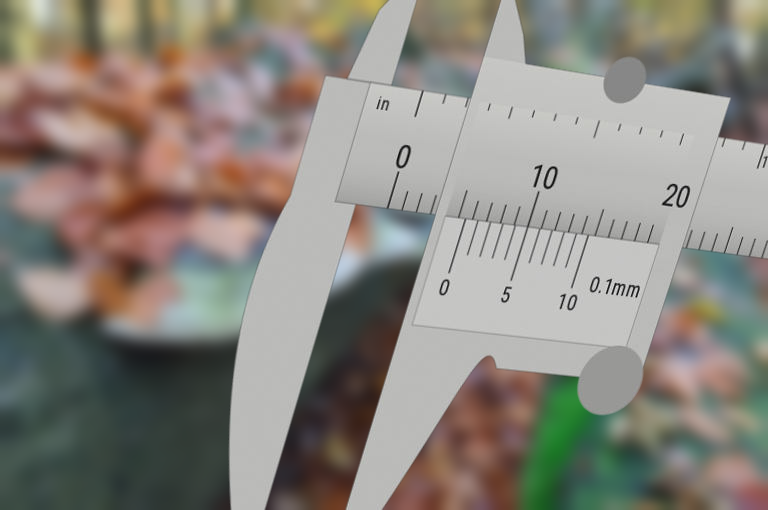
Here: 5.5 mm
